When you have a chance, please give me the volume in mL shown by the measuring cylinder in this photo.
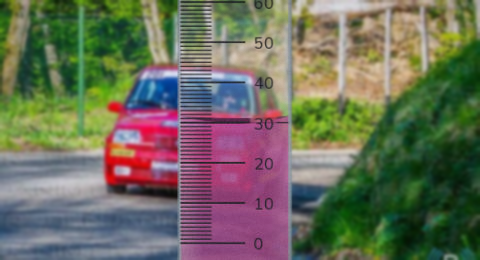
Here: 30 mL
